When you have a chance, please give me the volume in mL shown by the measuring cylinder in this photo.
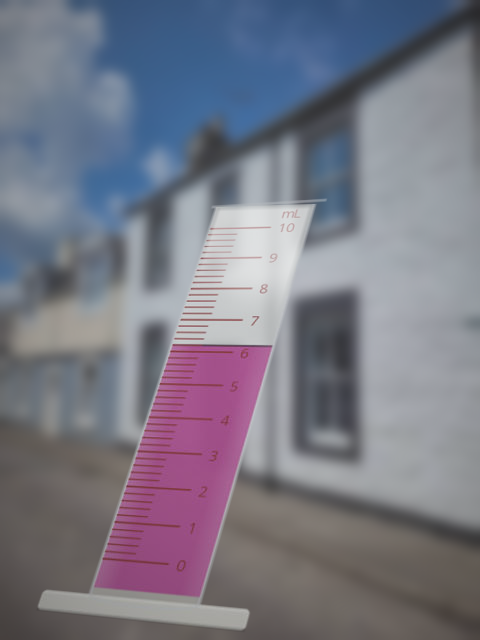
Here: 6.2 mL
